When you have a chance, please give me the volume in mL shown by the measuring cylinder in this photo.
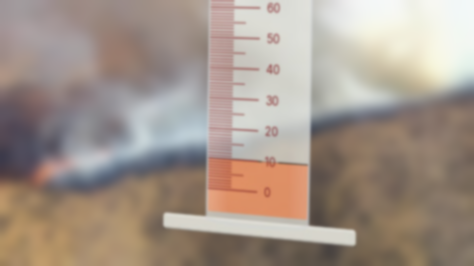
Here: 10 mL
